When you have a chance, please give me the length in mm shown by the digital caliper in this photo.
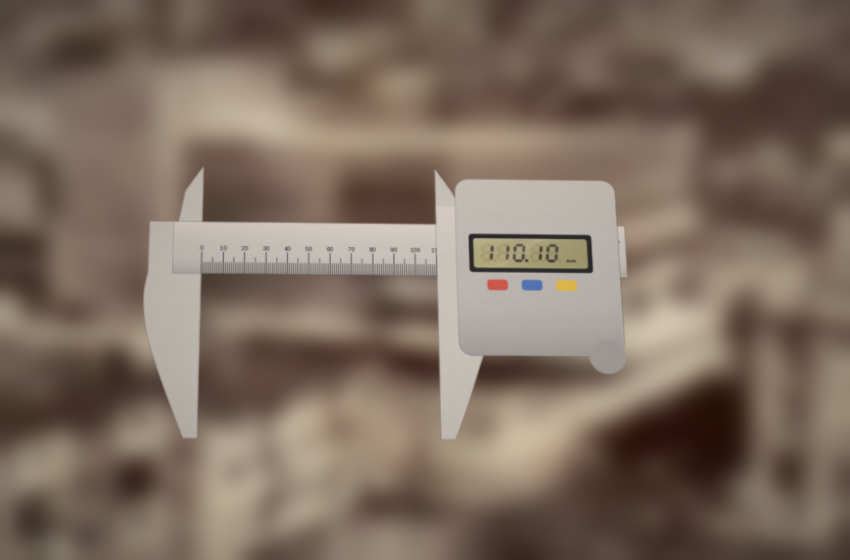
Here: 110.10 mm
